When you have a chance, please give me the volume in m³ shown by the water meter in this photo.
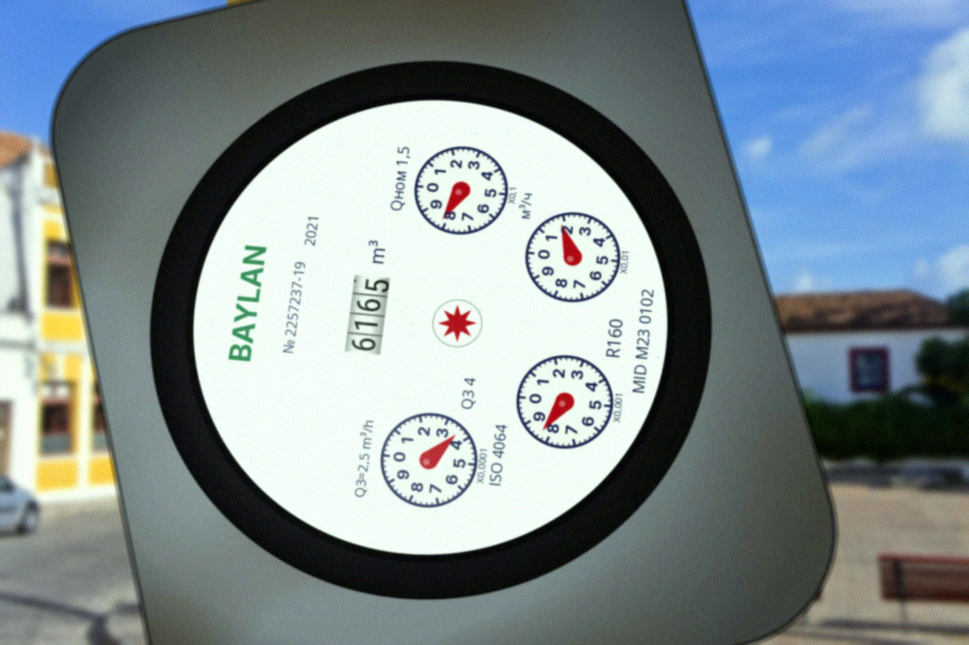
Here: 6164.8183 m³
